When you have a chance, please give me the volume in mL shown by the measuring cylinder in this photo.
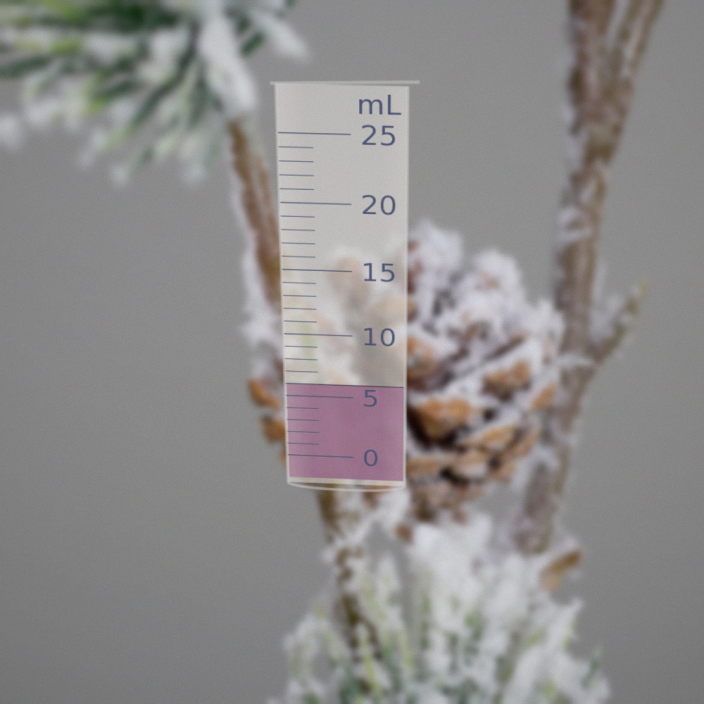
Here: 6 mL
